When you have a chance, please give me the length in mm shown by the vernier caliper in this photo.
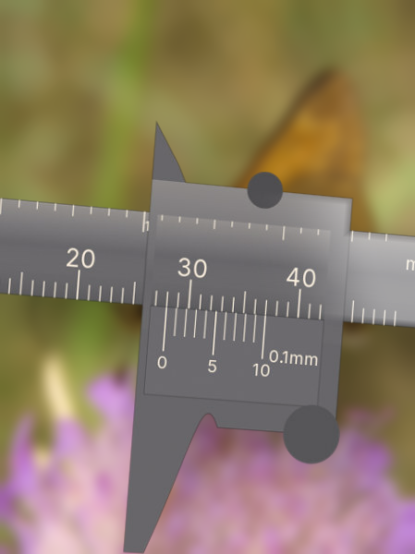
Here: 28.0 mm
